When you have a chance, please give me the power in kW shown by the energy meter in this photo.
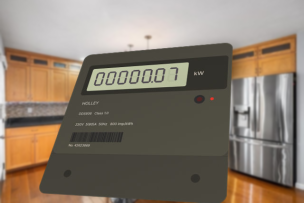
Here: 0.07 kW
